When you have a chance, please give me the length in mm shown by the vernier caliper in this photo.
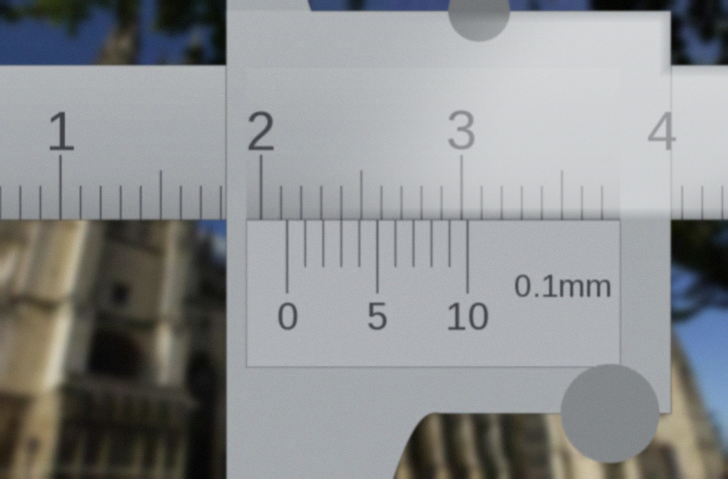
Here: 21.3 mm
